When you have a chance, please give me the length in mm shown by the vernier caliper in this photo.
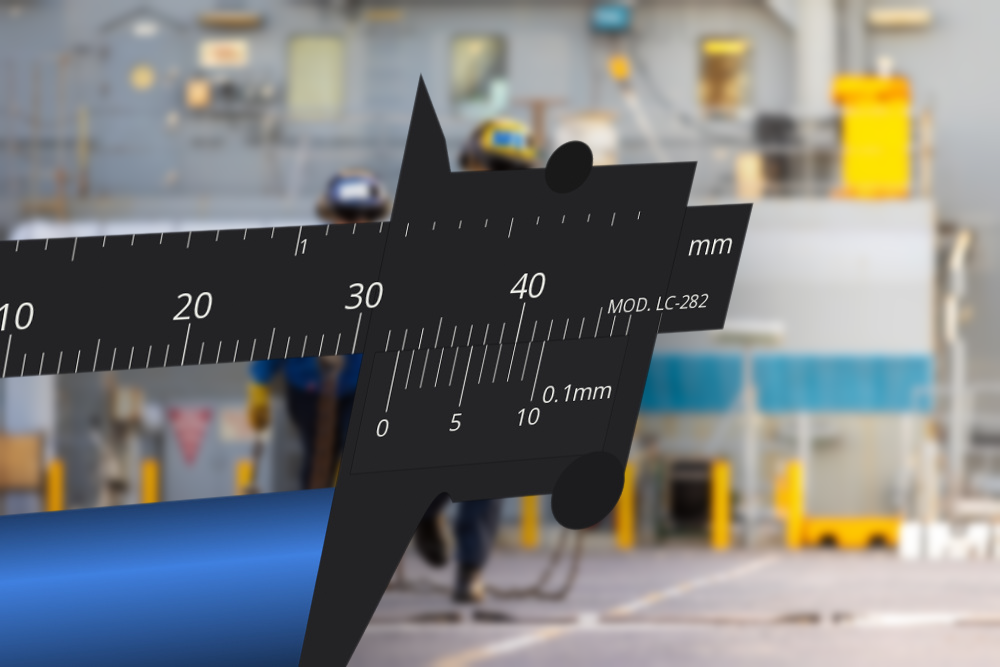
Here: 32.8 mm
